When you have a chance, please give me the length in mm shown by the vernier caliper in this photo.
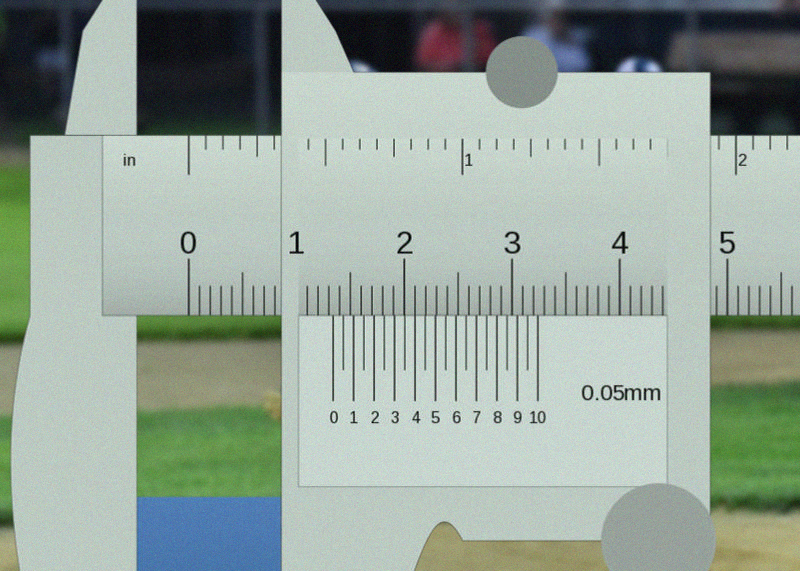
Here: 13.4 mm
